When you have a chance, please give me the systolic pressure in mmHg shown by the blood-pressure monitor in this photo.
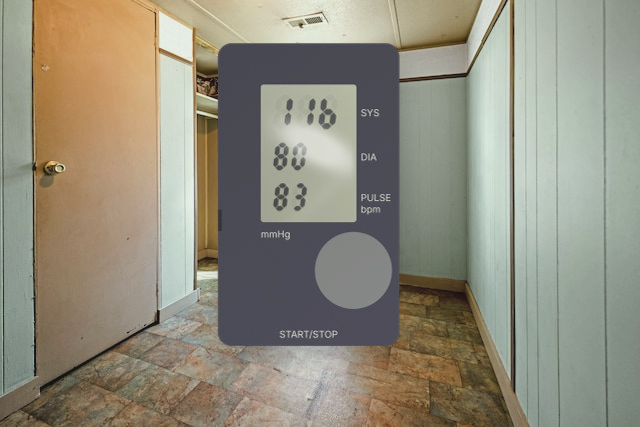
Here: 116 mmHg
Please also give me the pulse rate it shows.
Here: 83 bpm
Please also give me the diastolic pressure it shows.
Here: 80 mmHg
